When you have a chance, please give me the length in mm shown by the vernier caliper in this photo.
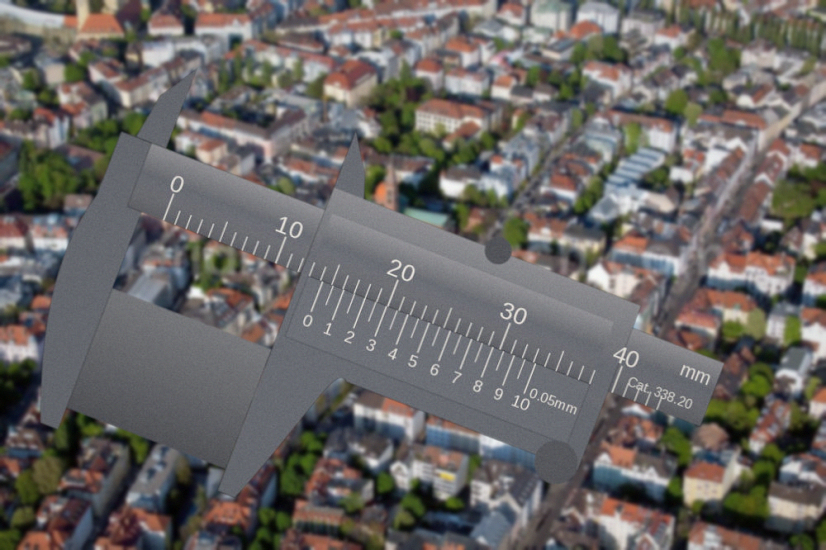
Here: 14.2 mm
